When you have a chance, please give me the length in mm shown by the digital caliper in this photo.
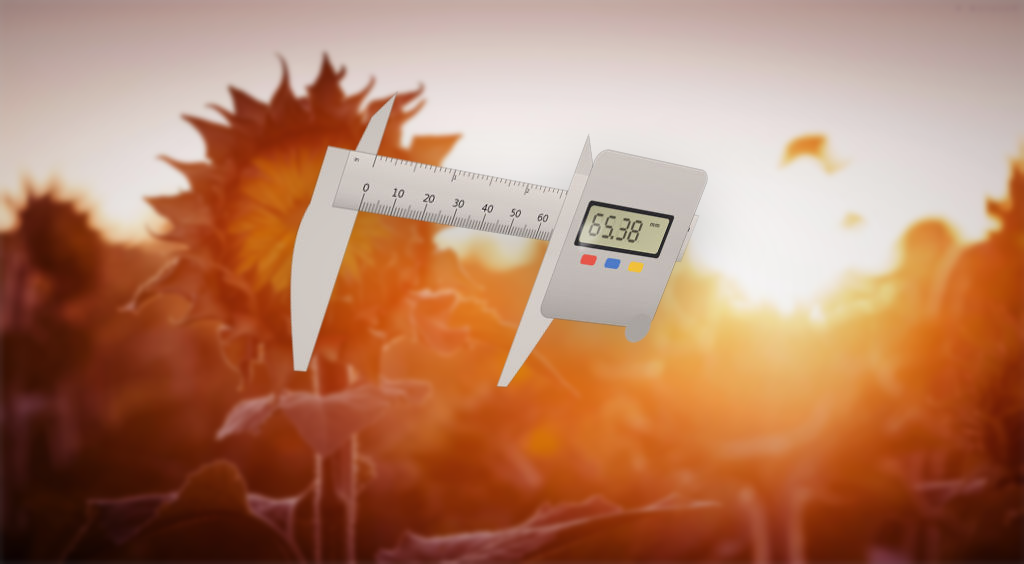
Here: 65.38 mm
